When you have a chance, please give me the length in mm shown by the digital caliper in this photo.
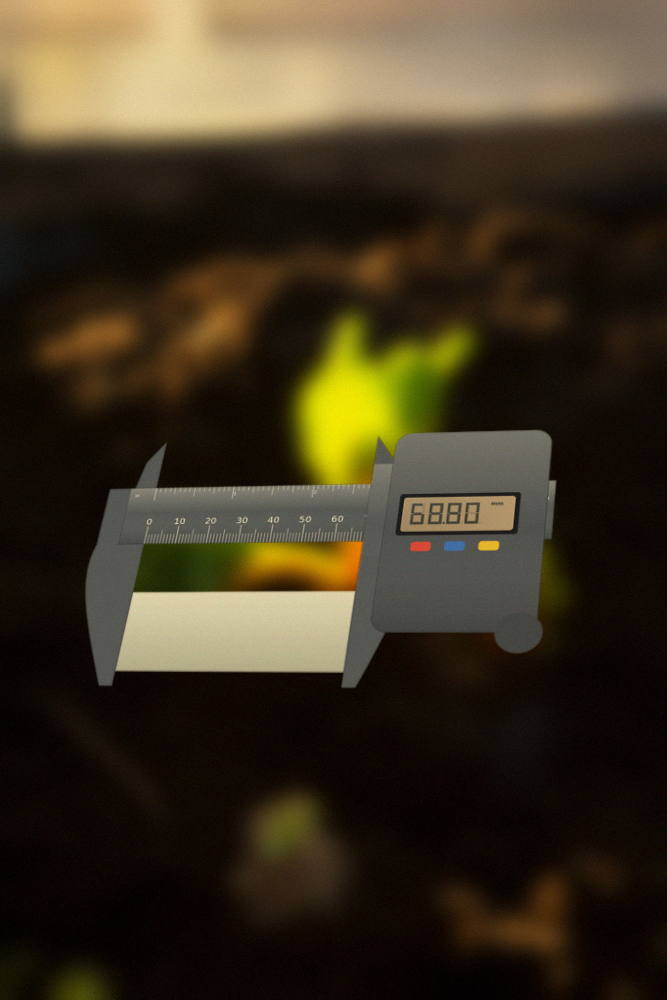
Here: 68.80 mm
